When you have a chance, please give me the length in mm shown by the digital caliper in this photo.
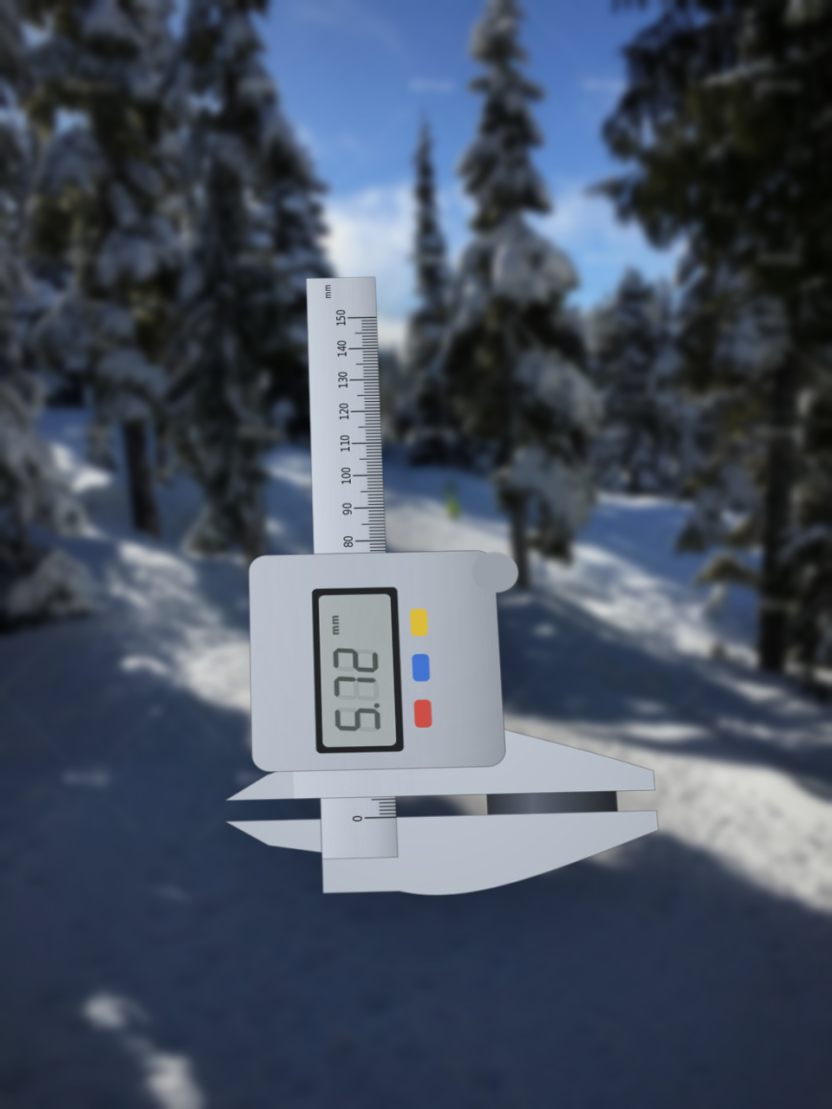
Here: 5.72 mm
